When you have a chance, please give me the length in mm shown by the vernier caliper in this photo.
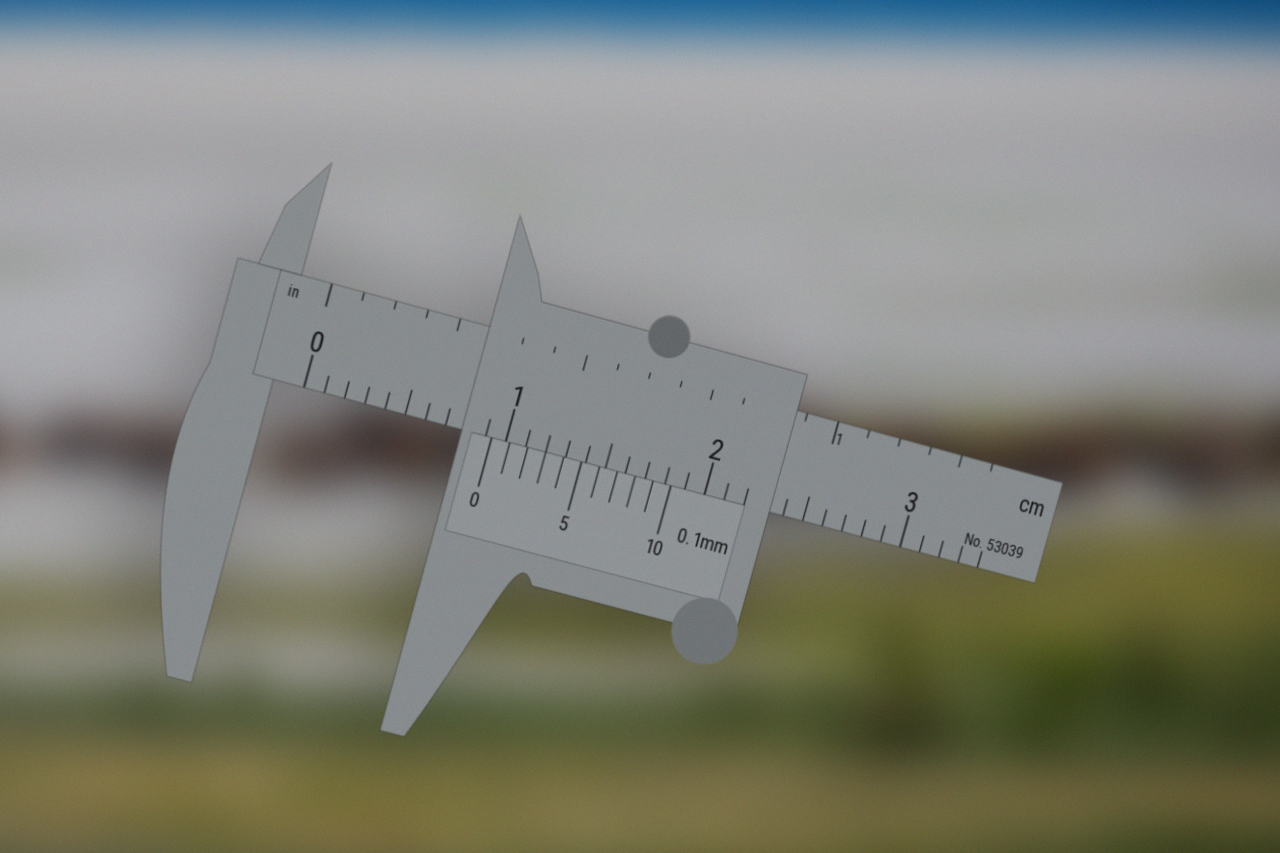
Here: 9.3 mm
